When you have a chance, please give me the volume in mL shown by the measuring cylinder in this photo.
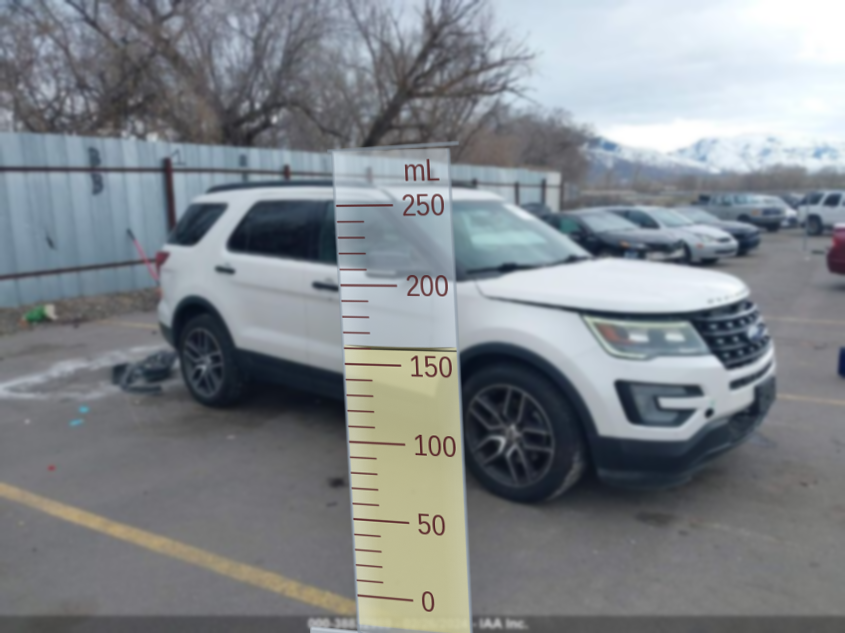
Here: 160 mL
